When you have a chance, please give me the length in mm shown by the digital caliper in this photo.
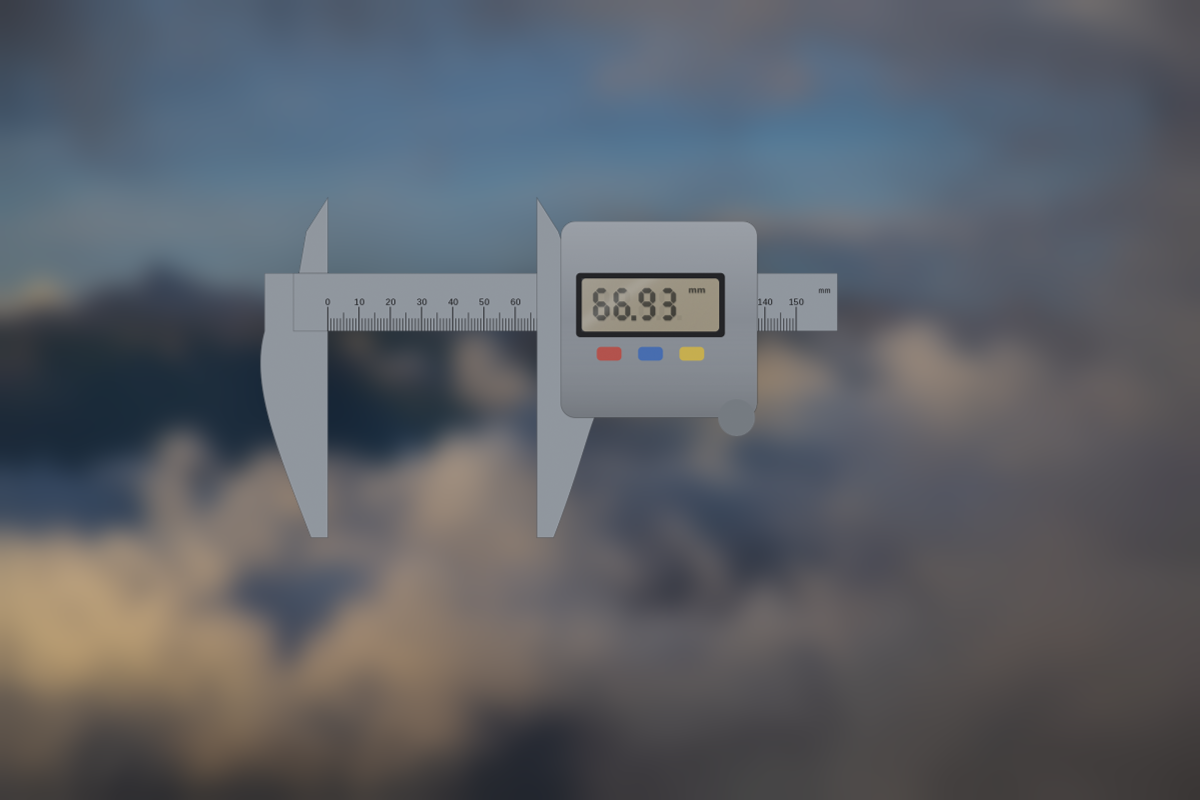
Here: 66.93 mm
